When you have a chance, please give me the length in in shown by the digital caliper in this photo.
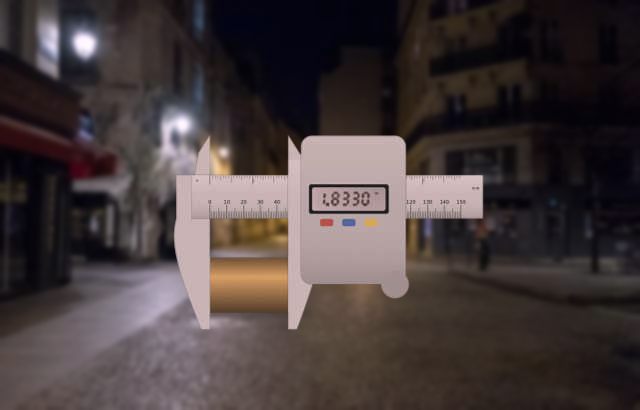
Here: 1.8330 in
